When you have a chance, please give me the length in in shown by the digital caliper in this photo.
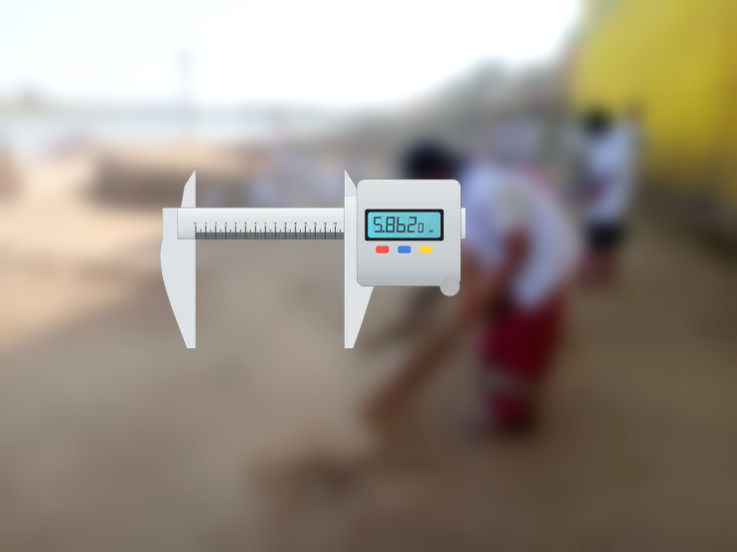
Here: 5.8620 in
